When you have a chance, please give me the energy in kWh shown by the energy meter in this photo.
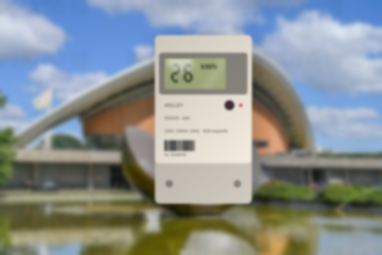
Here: 26 kWh
